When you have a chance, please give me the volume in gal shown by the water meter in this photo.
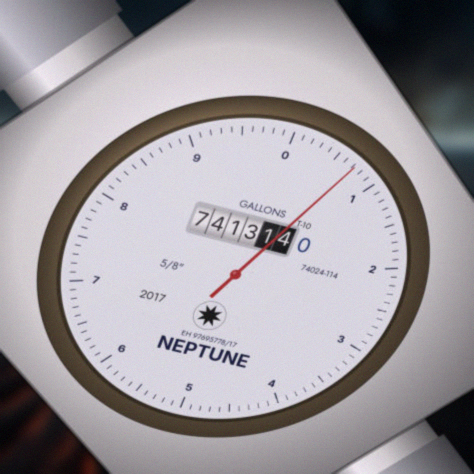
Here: 7413140.7 gal
